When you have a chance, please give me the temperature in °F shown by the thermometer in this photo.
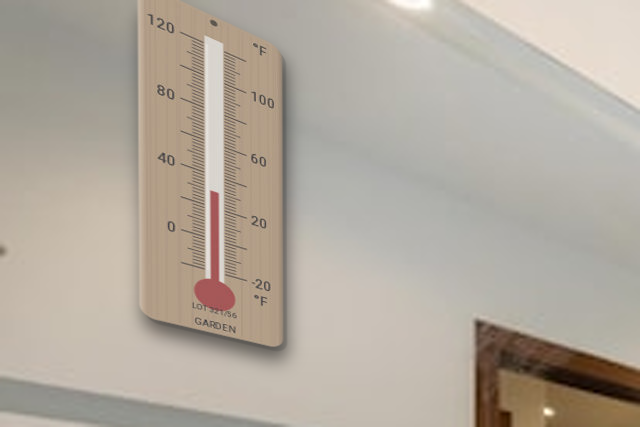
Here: 30 °F
